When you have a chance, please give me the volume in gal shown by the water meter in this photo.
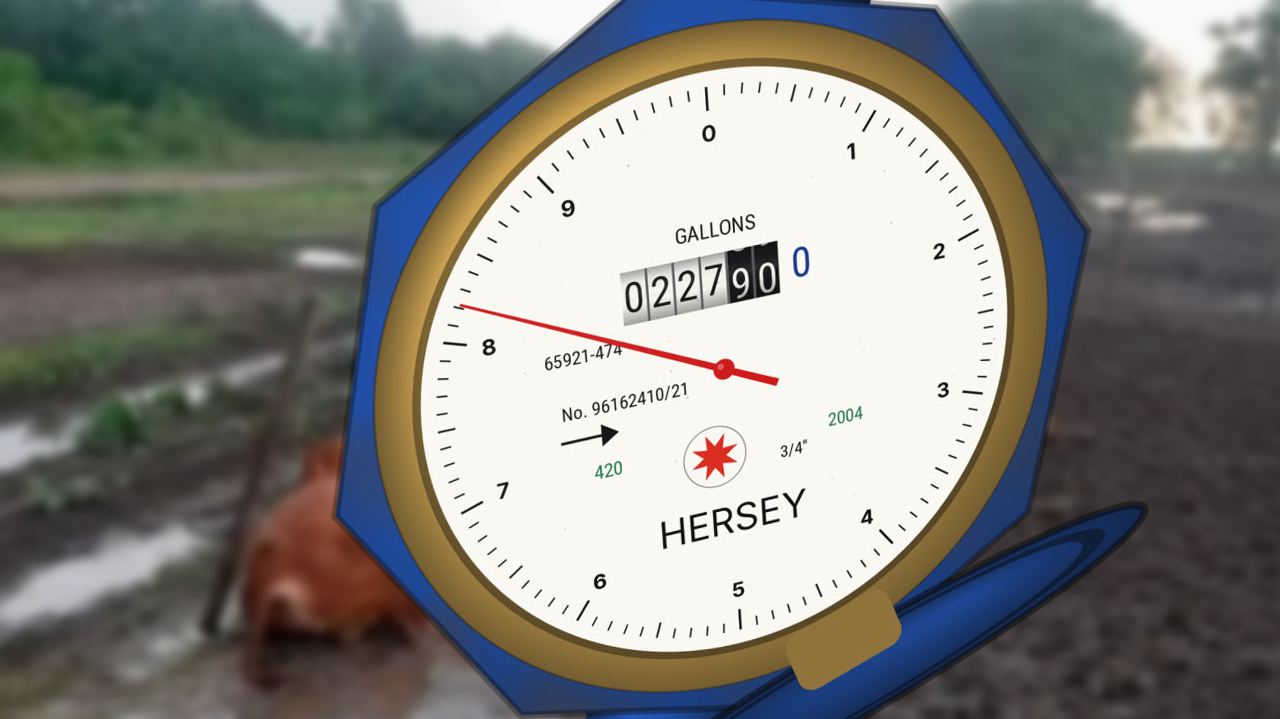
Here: 227898.2 gal
